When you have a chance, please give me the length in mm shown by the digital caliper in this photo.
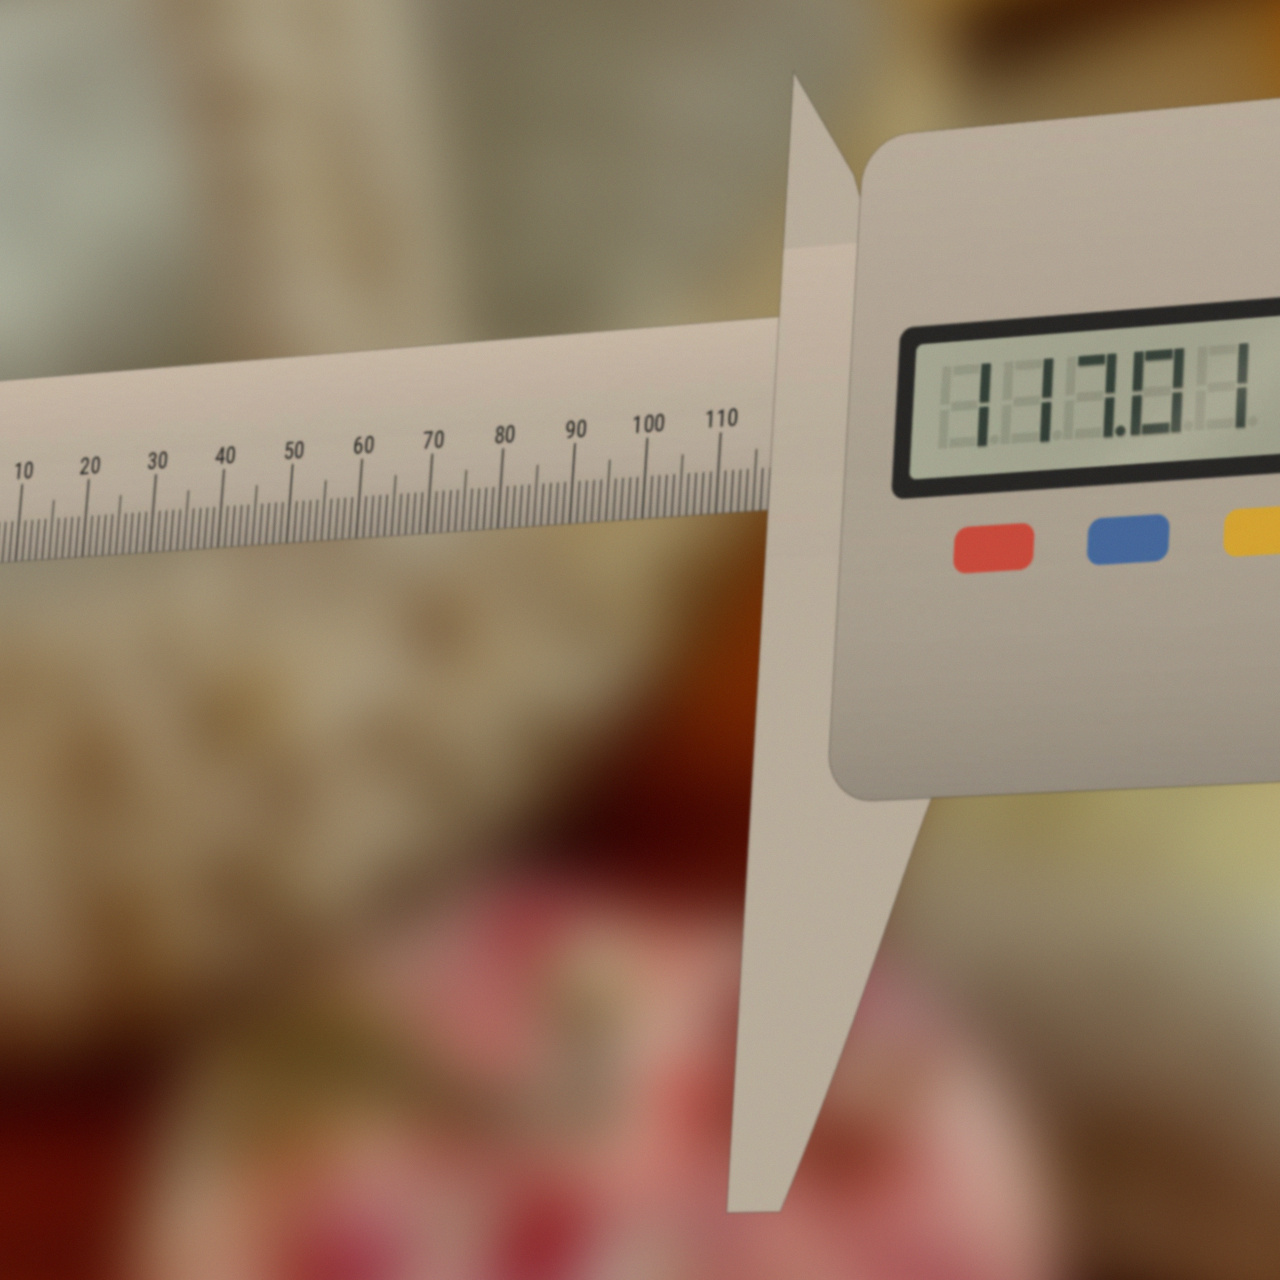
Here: 117.01 mm
